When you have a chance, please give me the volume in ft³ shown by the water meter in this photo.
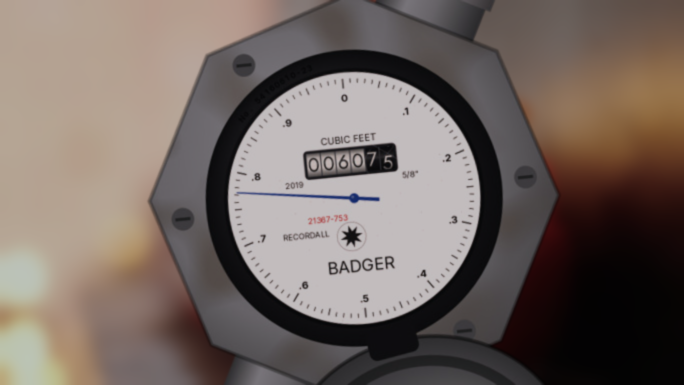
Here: 6074.77 ft³
